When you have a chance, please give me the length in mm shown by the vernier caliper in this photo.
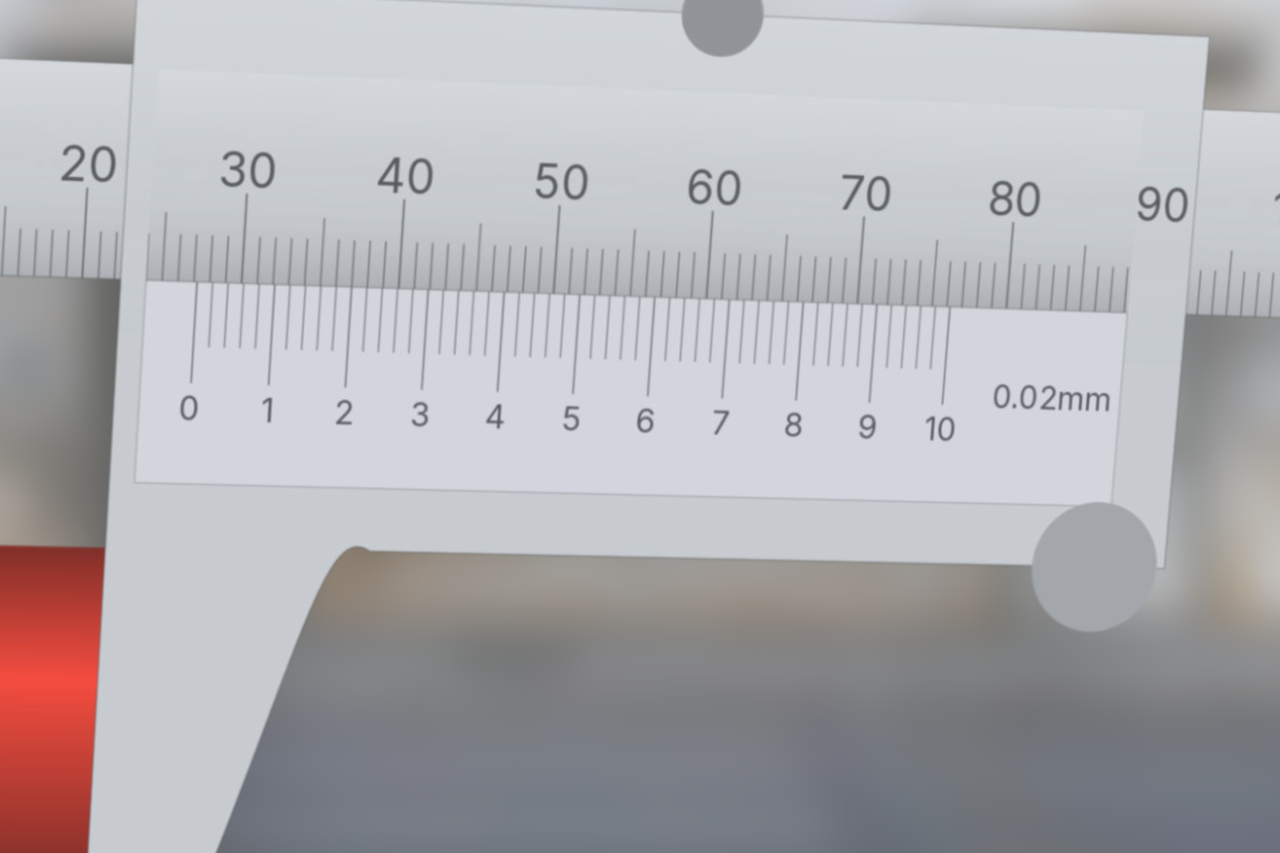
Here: 27.2 mm
